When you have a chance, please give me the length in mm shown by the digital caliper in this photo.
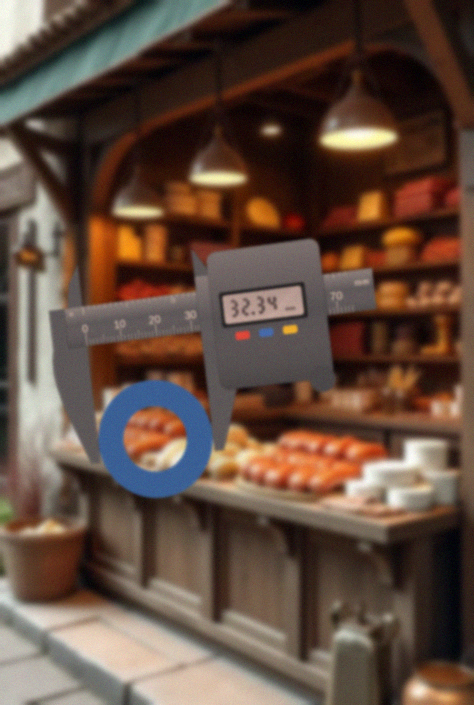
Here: 32.34 mm
